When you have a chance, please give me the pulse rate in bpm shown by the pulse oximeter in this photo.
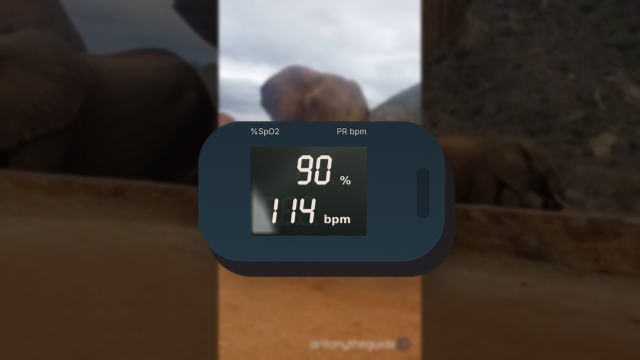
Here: 114 bpm
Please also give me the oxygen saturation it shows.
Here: 90 %
